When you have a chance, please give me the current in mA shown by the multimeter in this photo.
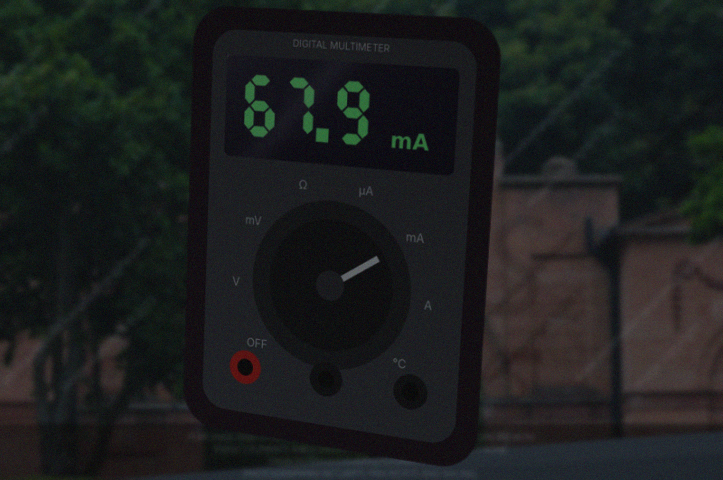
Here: 67.9 mA
